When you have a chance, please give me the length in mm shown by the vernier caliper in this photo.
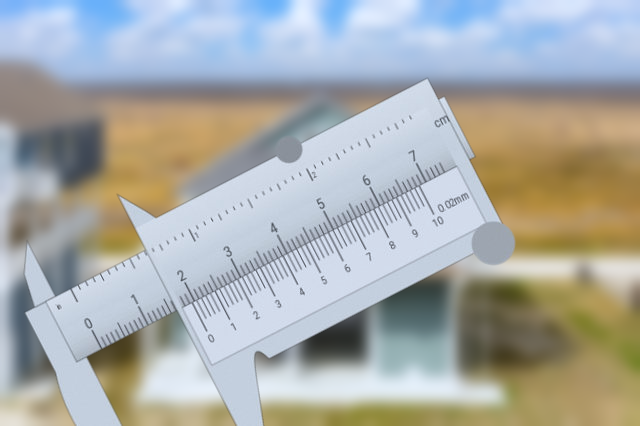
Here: 19.5 mm
